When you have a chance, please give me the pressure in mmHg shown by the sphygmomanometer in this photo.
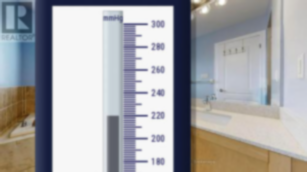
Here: 220 mmHg
